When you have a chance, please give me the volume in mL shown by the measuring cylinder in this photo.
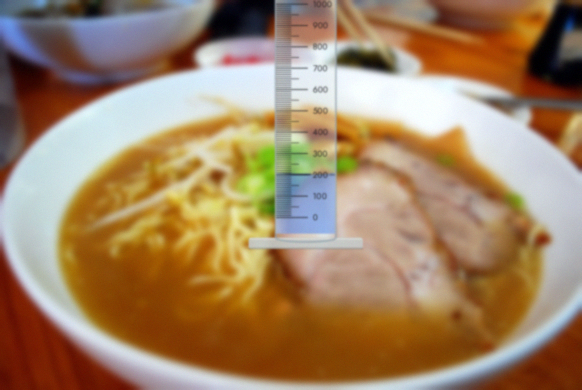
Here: 200 mL
